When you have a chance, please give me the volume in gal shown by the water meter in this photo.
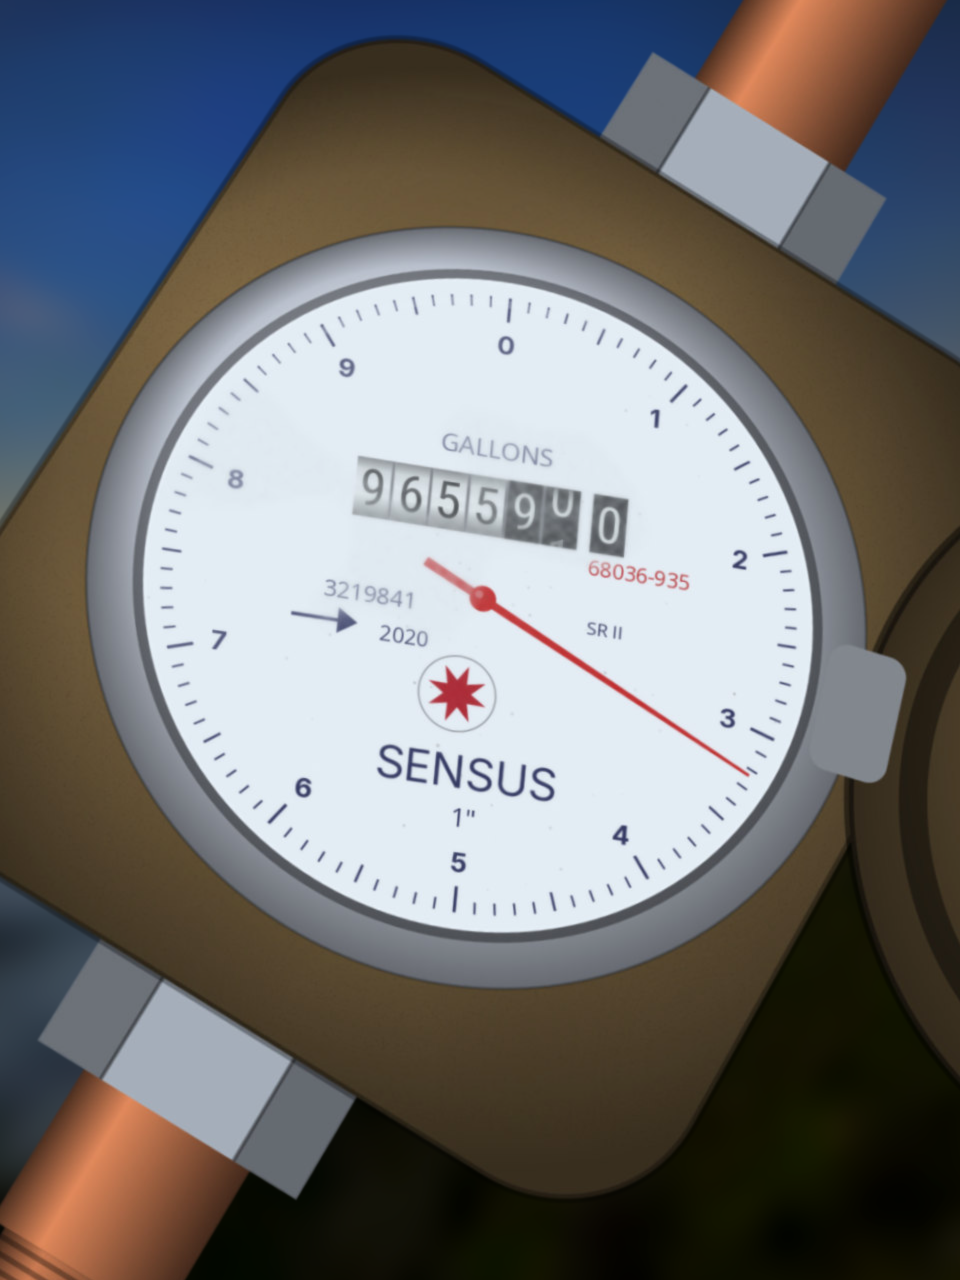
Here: 9655903.2 gal
